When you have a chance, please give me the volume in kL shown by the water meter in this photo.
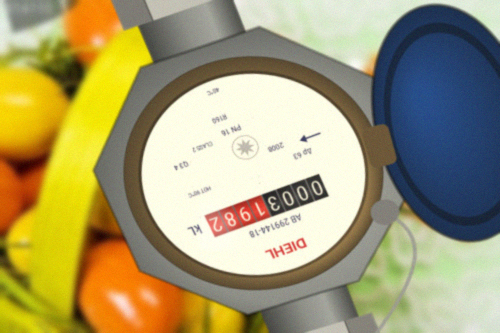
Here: 3.1982 kL
